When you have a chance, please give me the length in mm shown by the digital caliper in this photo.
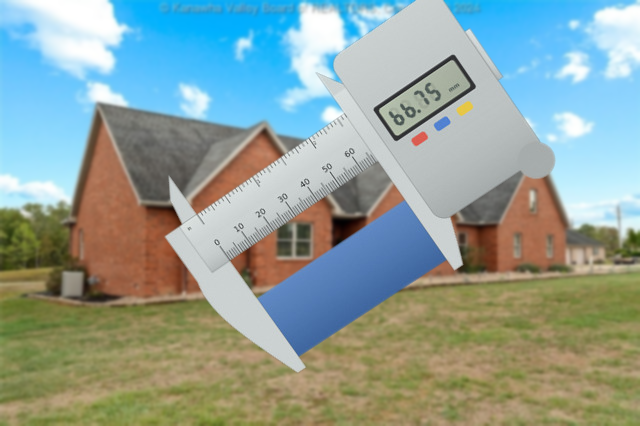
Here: 66.75 mm
